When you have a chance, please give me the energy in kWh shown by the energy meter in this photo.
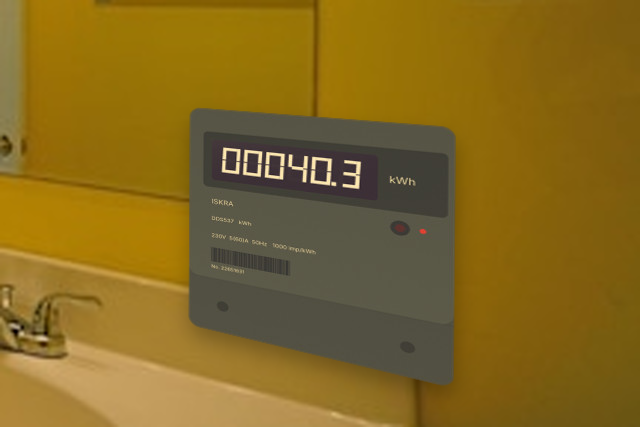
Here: 40.3 kWh
